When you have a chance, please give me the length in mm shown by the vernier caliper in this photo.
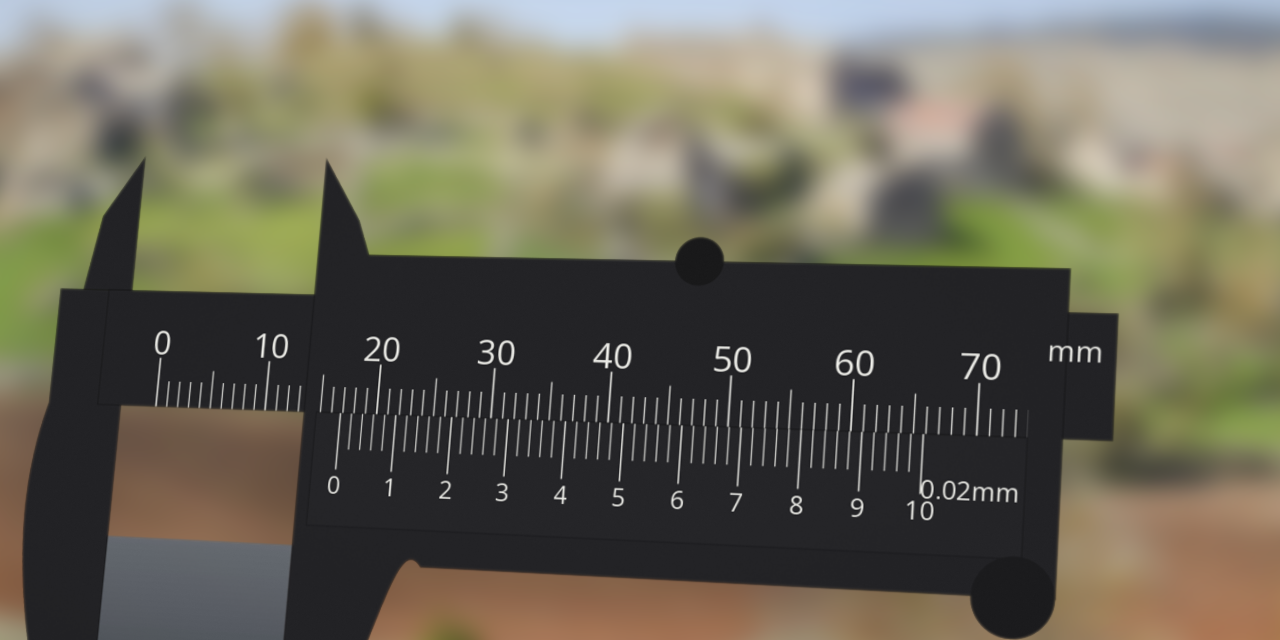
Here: 16.8 mm
